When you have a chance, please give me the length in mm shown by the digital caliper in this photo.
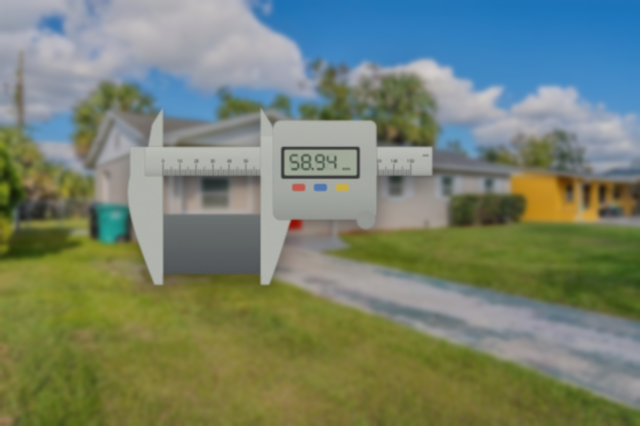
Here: 58.94 mm
